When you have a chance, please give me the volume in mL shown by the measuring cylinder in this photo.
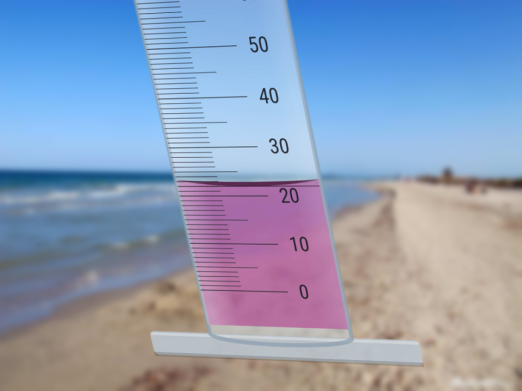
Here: 22 mL
